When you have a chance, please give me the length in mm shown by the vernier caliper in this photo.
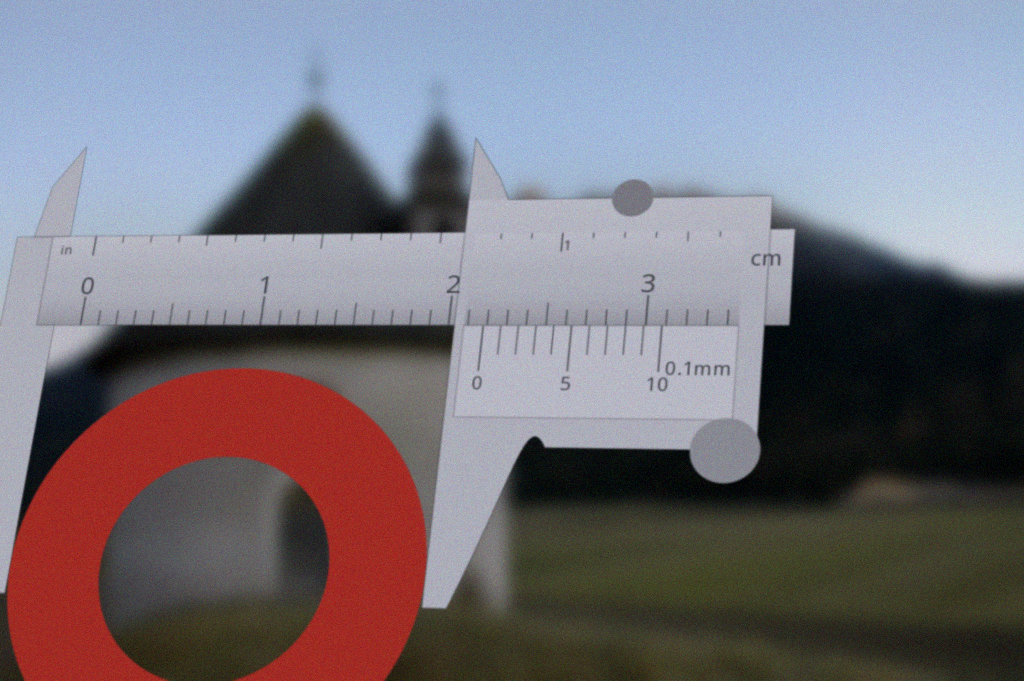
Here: 21.8 mm
